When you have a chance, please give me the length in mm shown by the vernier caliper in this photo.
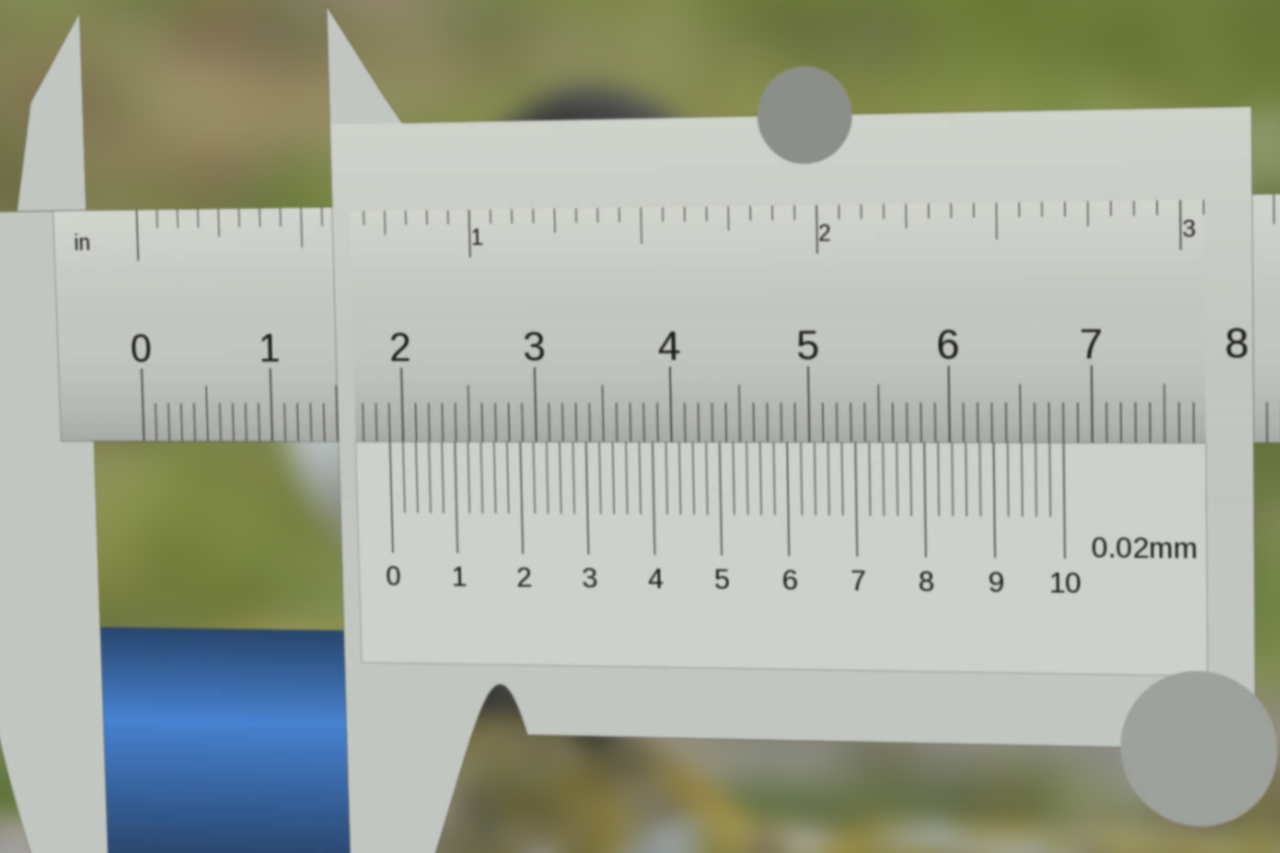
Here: 19.0 mm
